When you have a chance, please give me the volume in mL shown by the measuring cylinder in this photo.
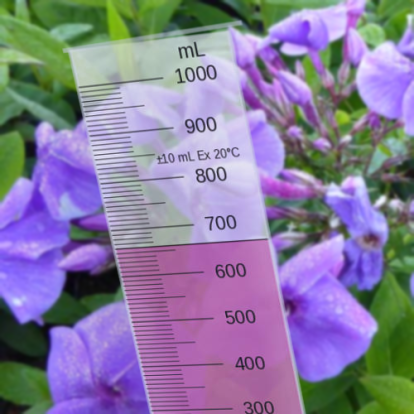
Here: 660 mL
